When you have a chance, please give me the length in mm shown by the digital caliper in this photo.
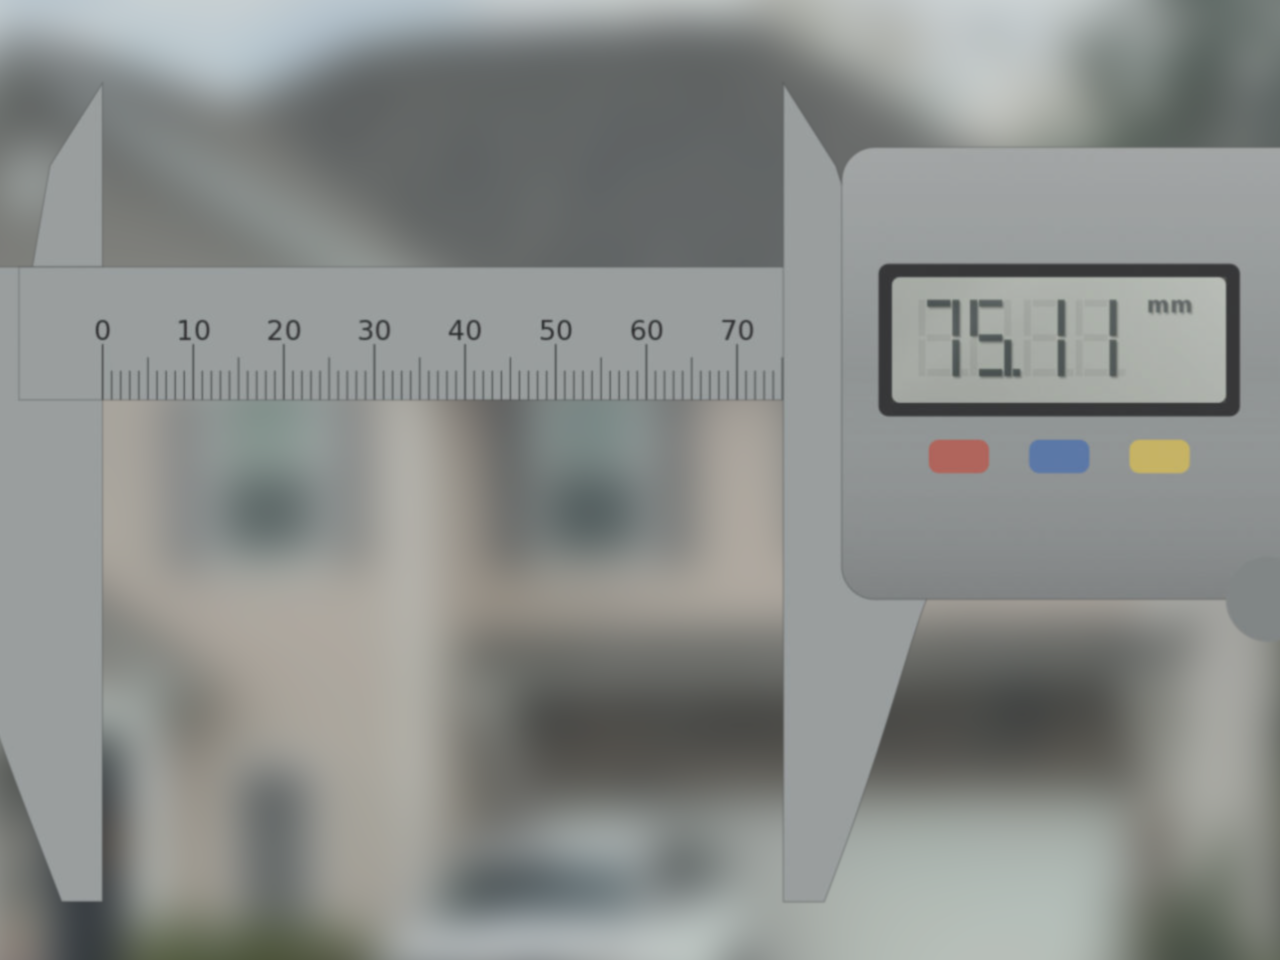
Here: 75.11 mm
